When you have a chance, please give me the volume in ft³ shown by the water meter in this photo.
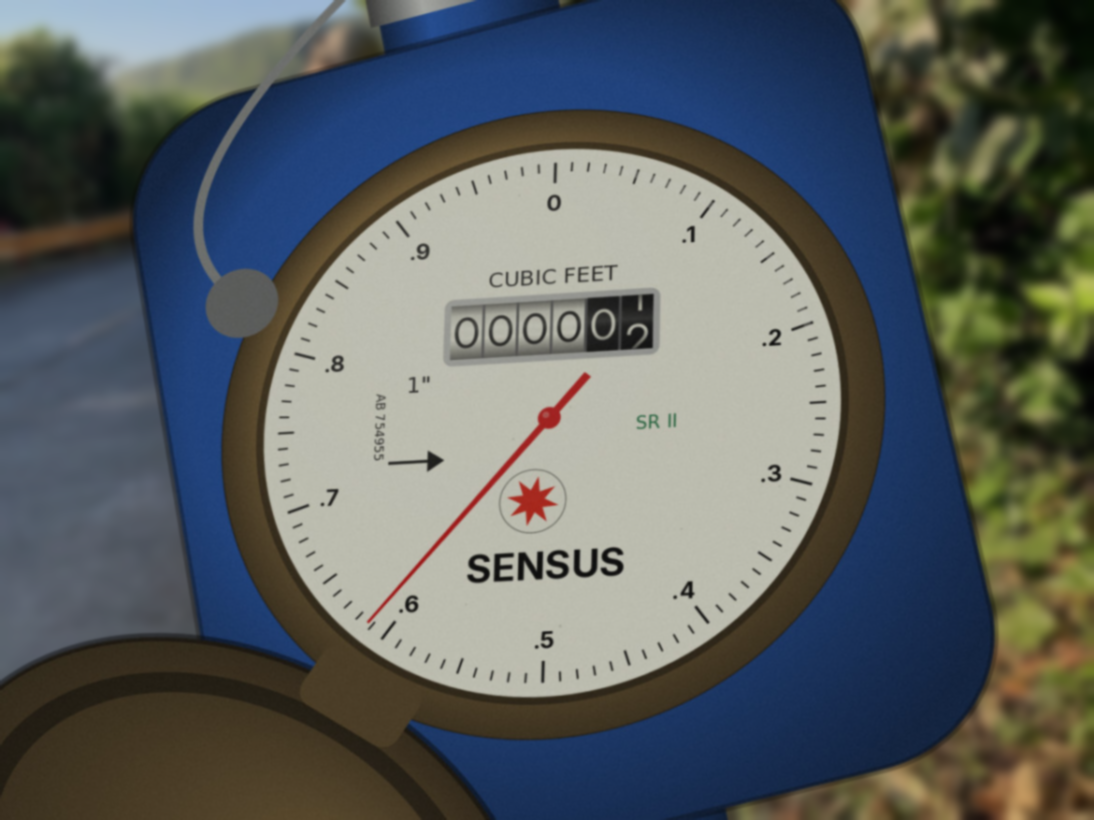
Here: 1.61 ft³
